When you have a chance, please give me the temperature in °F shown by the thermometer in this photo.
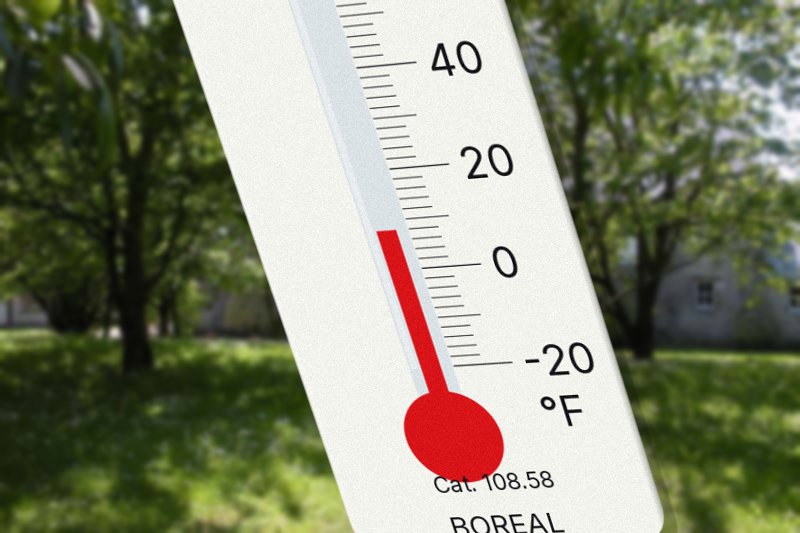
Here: 8 °F
